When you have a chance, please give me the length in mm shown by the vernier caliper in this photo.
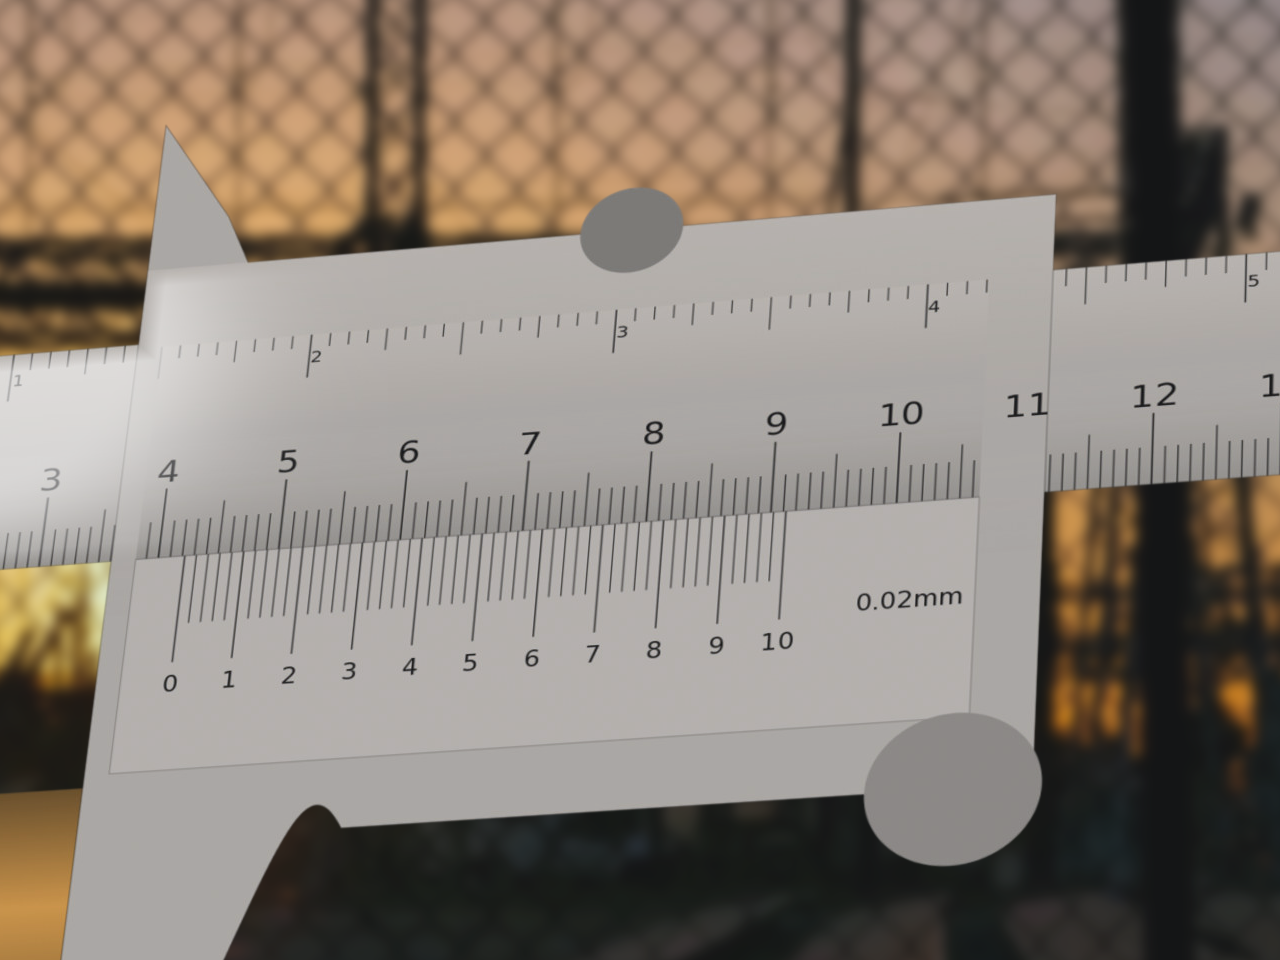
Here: 42.2 mm
